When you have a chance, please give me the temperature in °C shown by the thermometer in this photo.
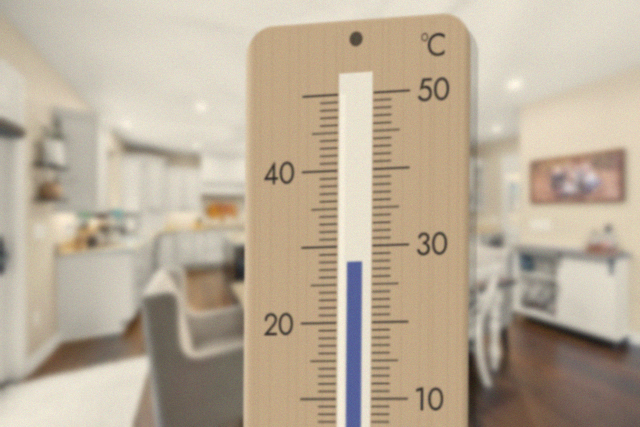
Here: 28 °C
